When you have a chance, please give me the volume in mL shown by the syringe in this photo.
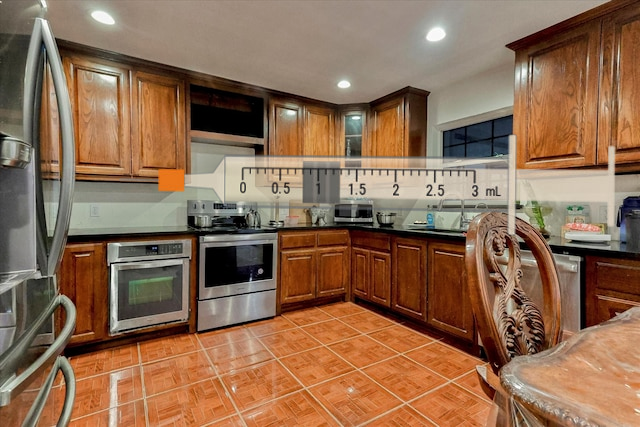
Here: 0.8 mL
